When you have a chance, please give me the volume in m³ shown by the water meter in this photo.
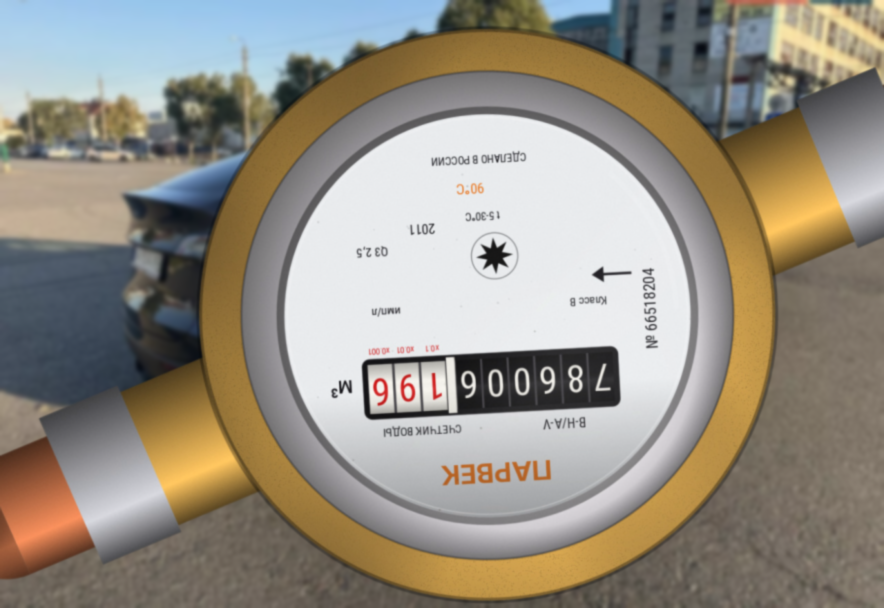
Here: 786006.196 m³
